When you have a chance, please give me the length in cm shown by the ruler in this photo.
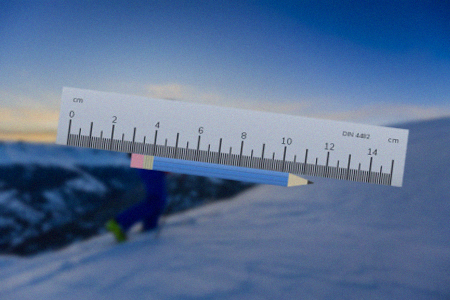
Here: 8.5 cm
